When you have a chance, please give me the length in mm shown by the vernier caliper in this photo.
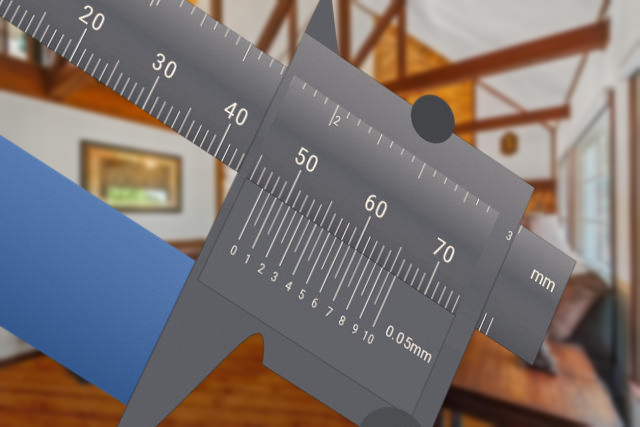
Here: 46.8 mm
